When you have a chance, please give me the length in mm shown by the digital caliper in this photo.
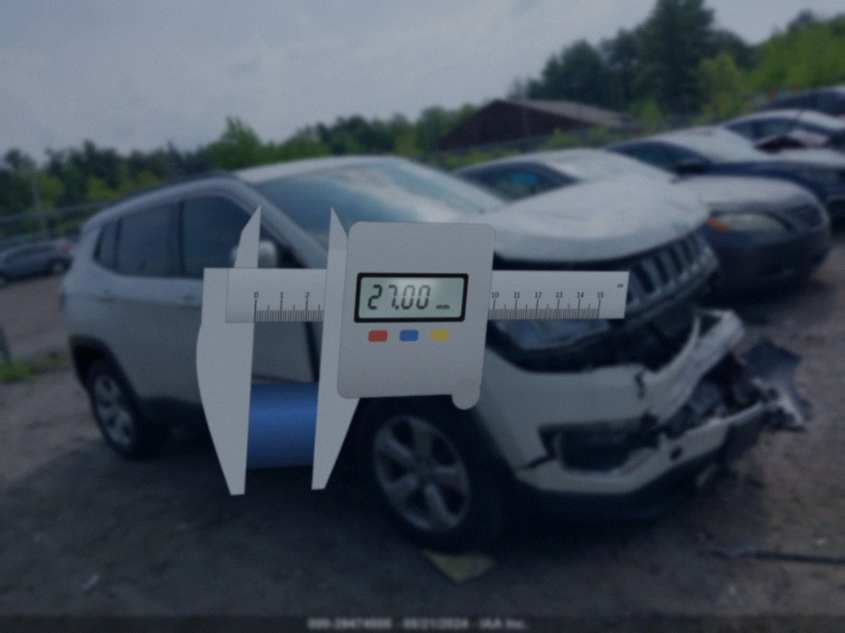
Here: 27.00 mm
